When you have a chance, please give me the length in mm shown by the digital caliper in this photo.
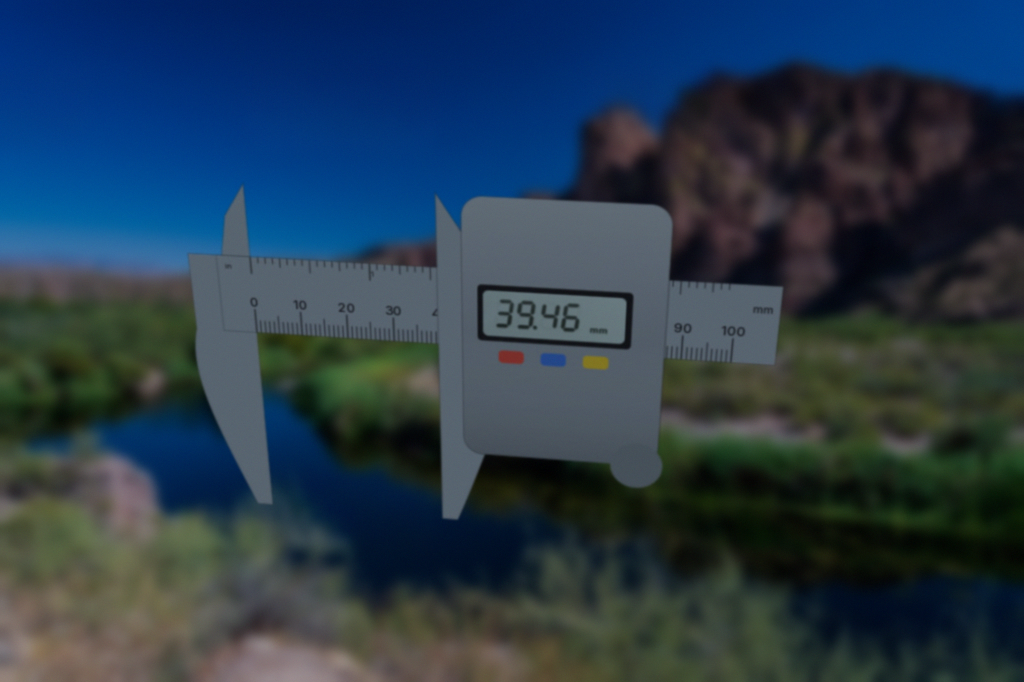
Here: 39.46 mm
